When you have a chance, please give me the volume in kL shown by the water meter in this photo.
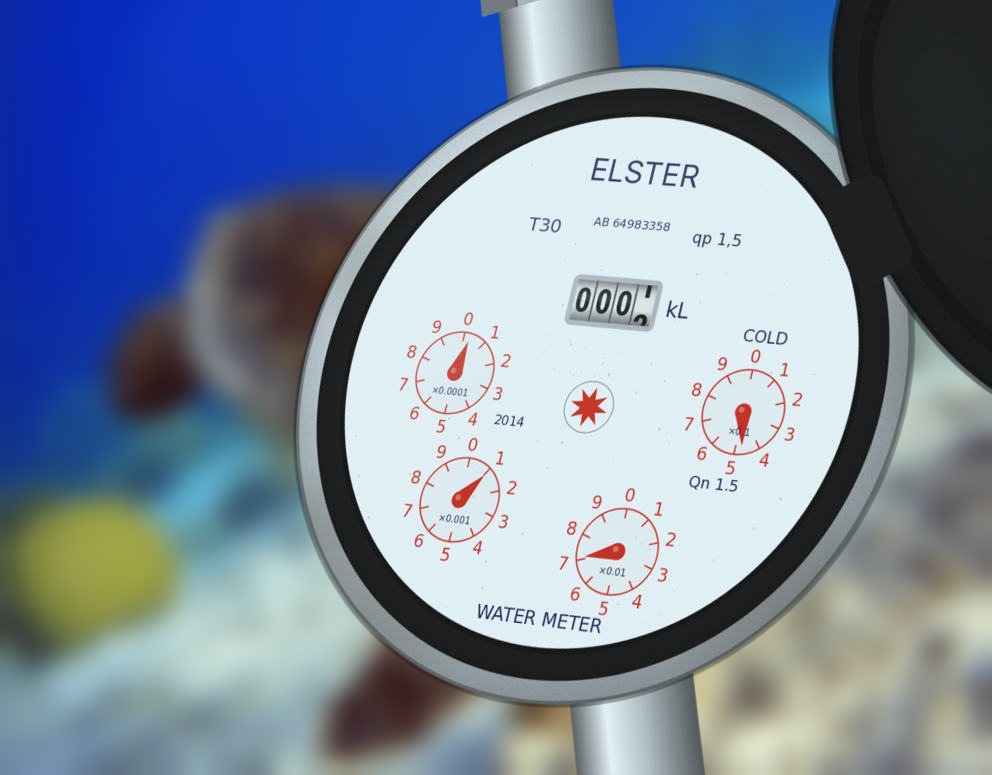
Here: 1.4710 kL
